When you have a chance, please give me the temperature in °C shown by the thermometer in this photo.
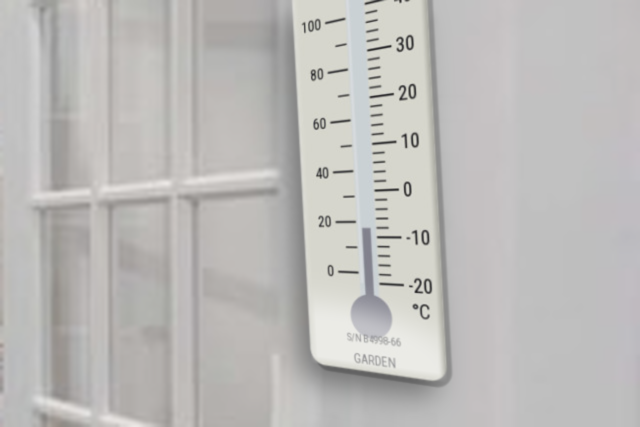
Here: -8 °C
